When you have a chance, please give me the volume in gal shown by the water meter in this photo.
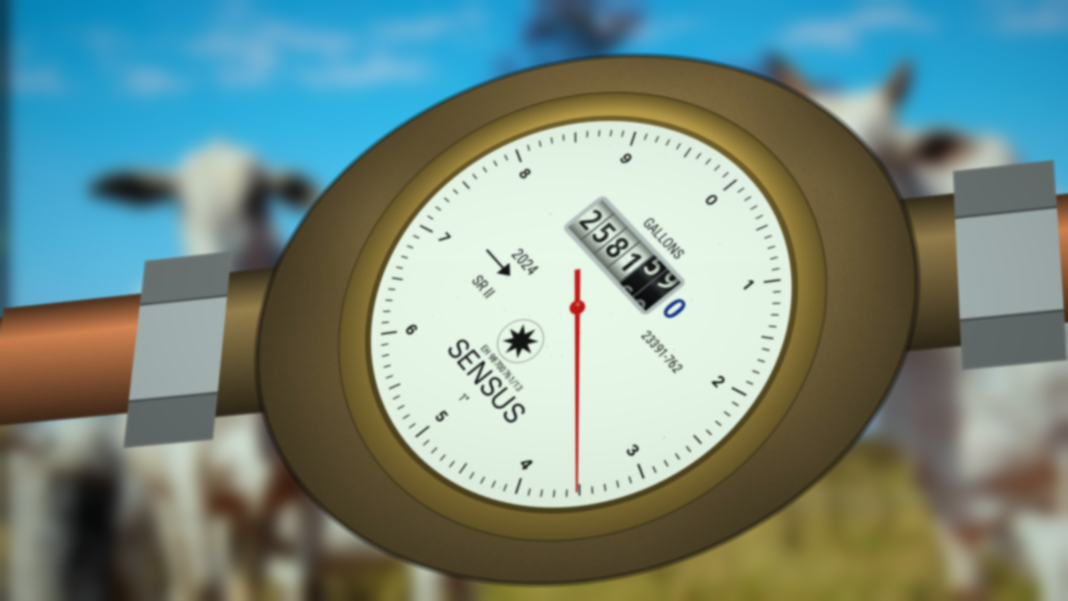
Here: 2581593.5 gal
